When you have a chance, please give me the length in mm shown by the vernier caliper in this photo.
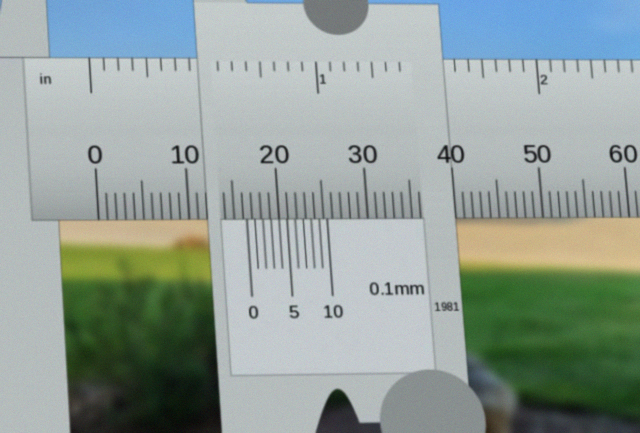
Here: 16.4 mm
